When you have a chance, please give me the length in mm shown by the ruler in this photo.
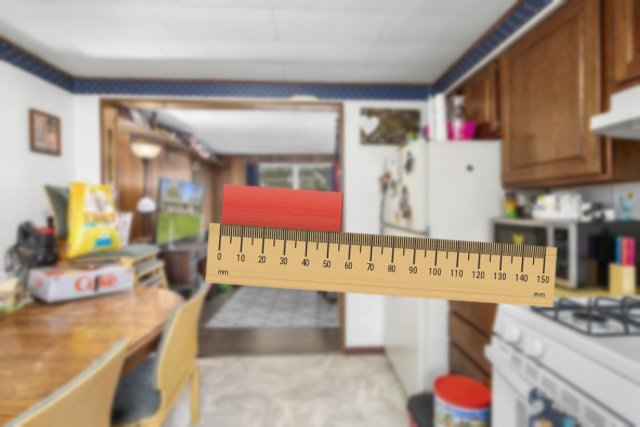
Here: 55 mm
